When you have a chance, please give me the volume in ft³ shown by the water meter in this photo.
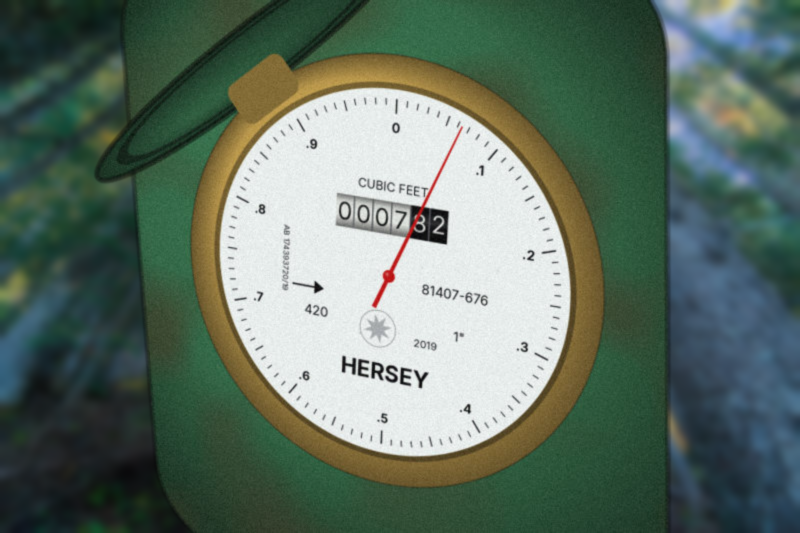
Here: 782.06 ft³
